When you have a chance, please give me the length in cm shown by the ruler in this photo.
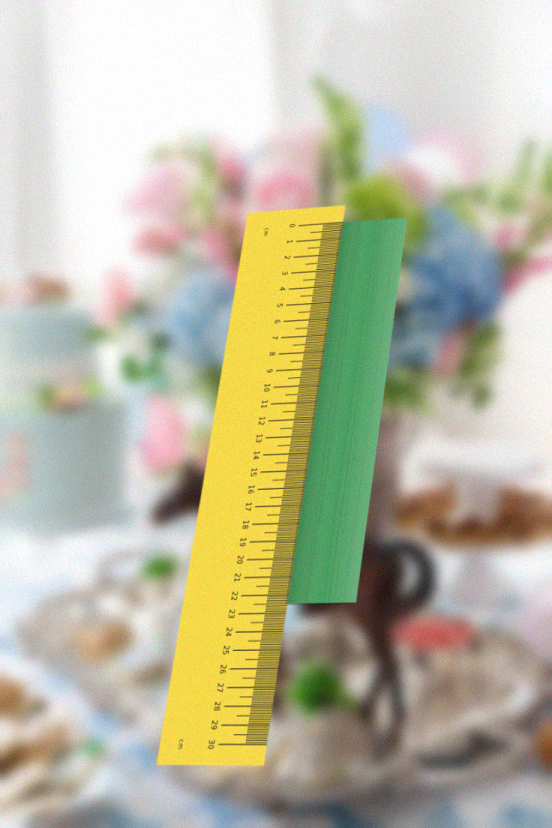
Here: 22.5 cm
